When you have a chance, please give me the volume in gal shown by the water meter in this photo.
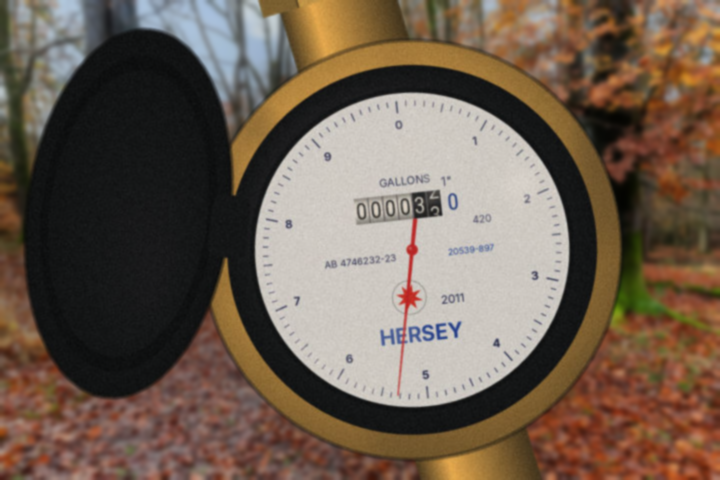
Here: 325.3 gal
